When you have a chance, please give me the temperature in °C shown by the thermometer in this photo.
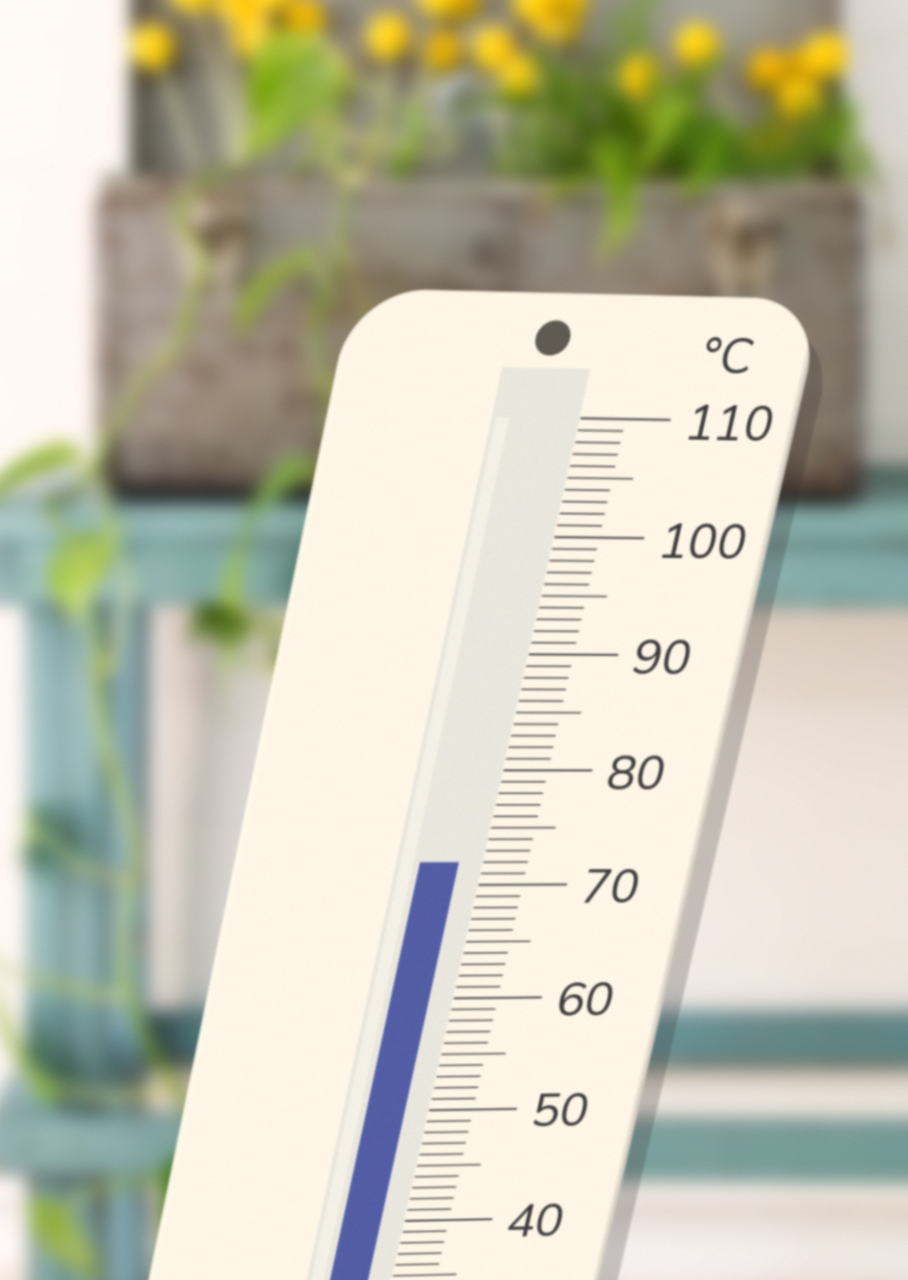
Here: 72 °C
